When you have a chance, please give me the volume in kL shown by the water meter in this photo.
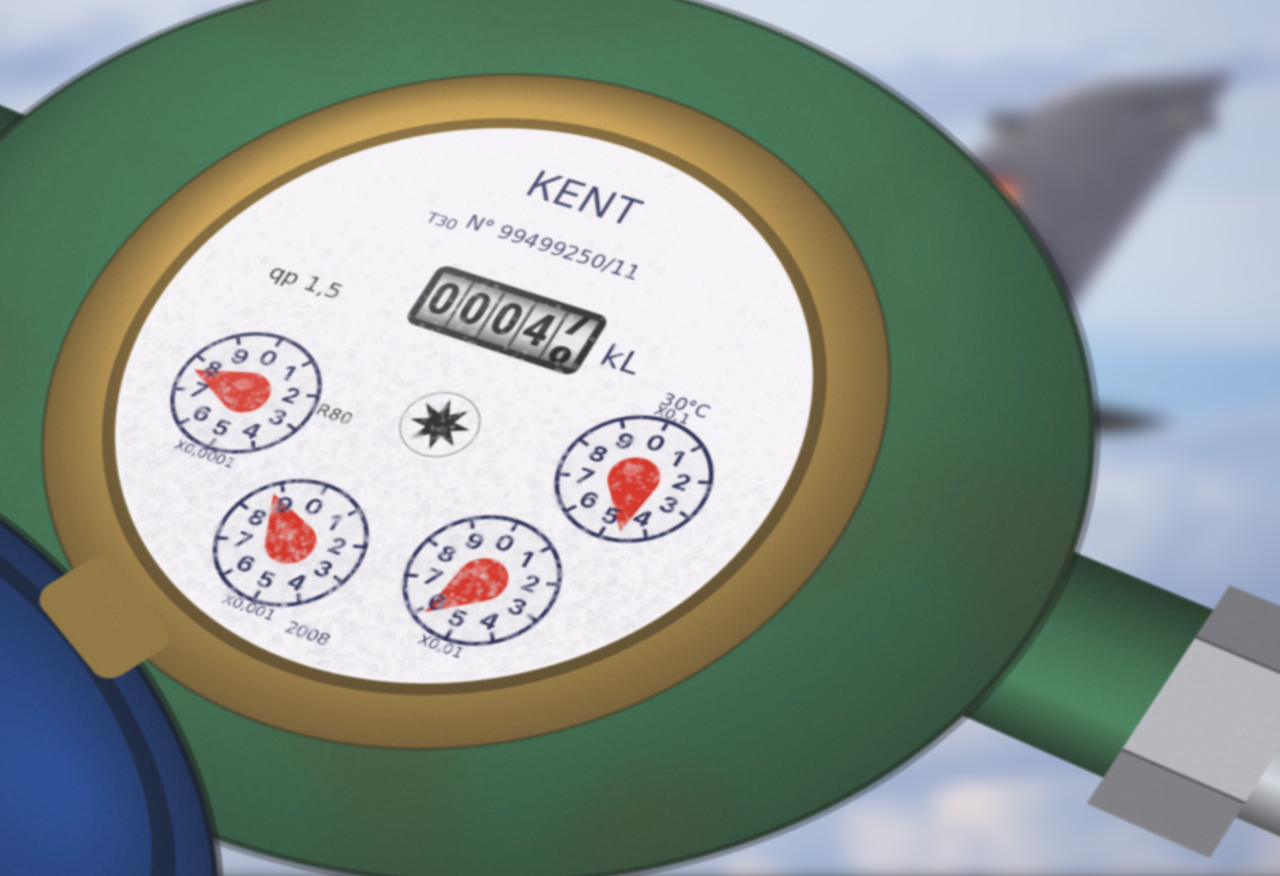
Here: 47.4587 kL
